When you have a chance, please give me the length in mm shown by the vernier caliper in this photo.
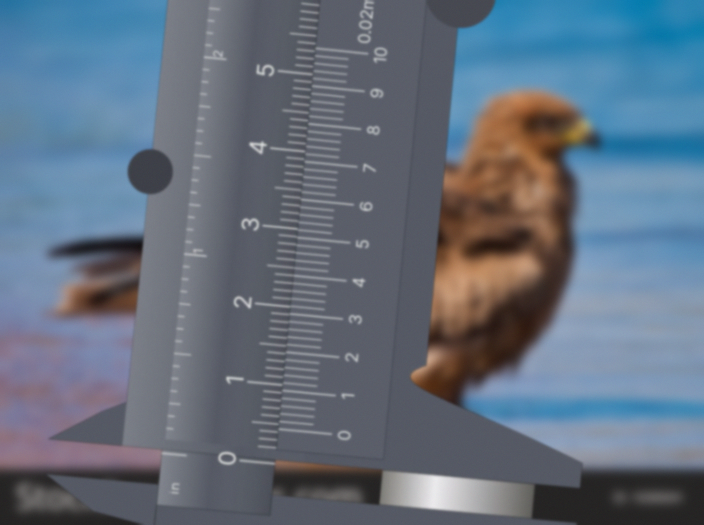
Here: 4.4 mm
